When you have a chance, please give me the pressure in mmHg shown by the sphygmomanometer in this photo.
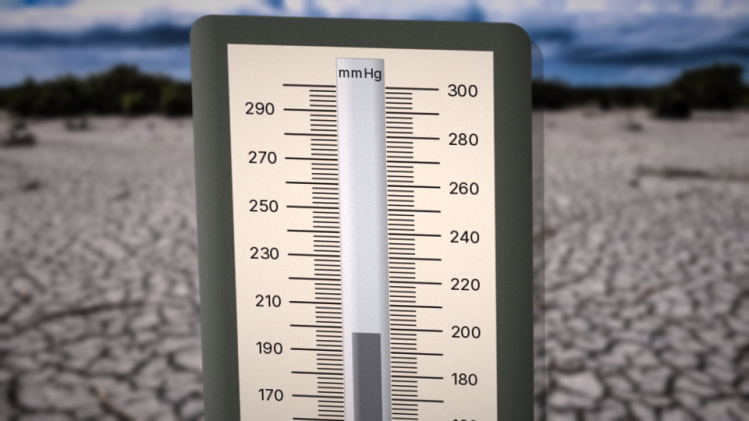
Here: 198 mmHg
